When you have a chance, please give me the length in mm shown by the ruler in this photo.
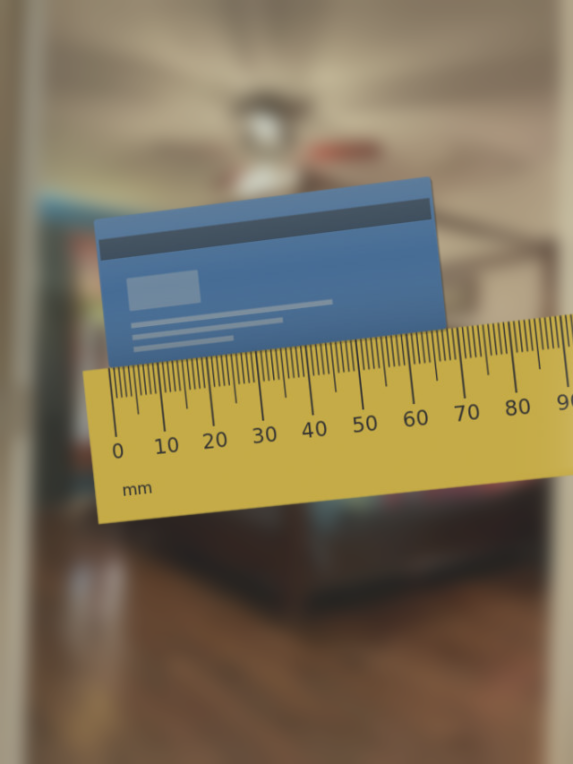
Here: 68 mm
